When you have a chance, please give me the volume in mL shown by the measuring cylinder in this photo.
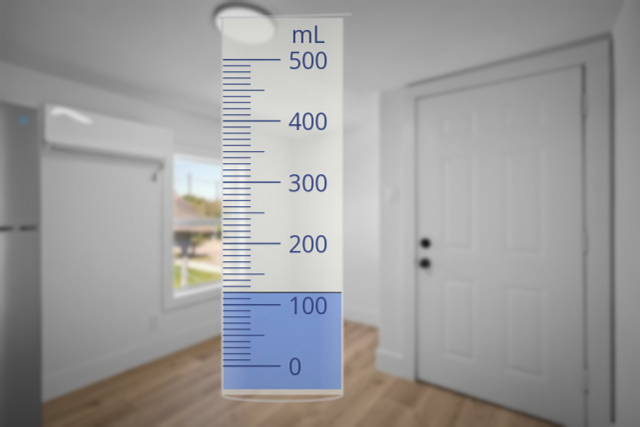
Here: 120 mL
